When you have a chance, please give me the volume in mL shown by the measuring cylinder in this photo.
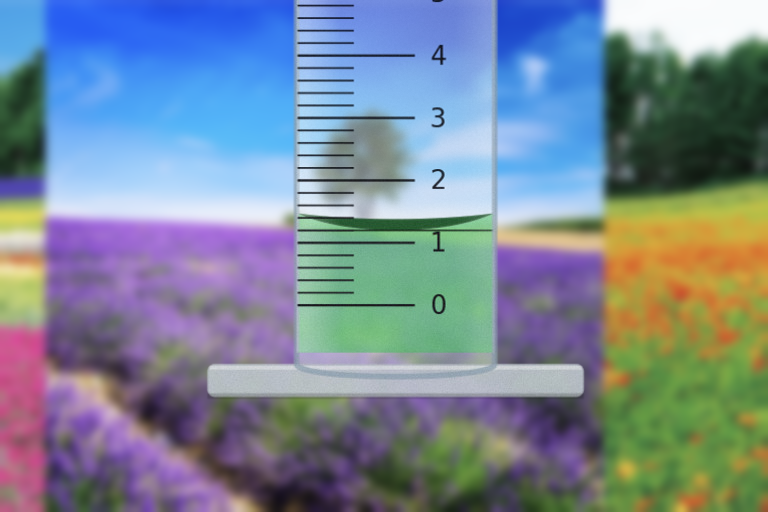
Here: 1.2 mL
